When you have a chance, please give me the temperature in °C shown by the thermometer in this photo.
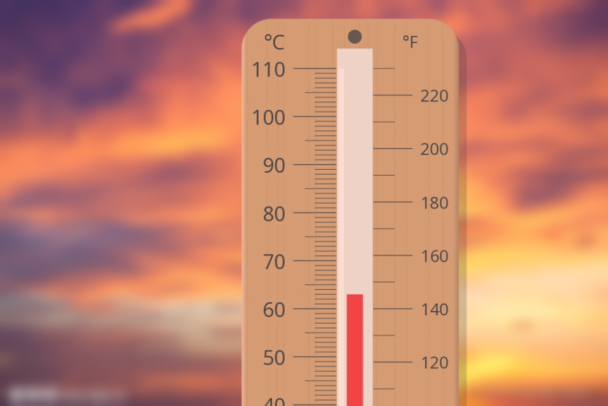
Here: 63 °C
